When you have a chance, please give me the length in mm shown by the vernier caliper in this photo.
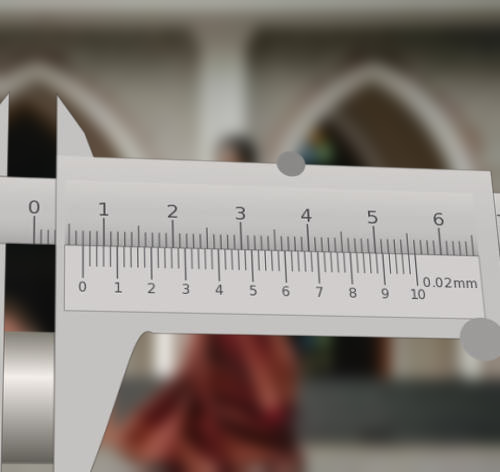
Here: 7.0 mm
